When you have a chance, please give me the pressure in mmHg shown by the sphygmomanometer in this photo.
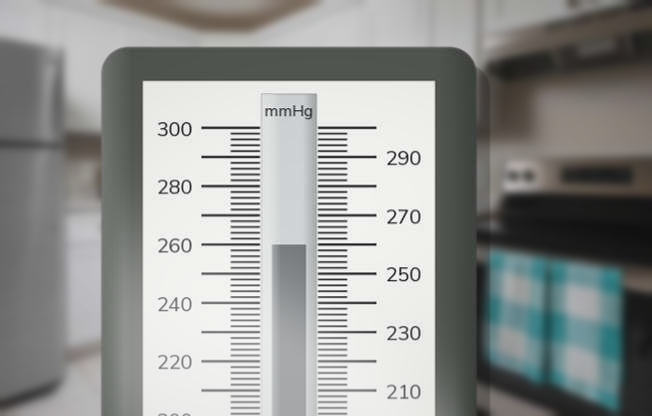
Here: 260 mmHg
